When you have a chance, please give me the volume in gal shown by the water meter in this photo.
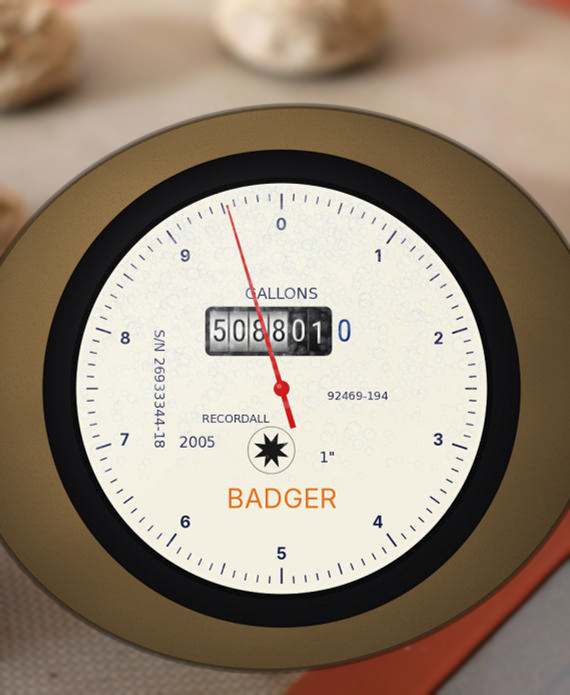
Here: 5088009.5 gal
